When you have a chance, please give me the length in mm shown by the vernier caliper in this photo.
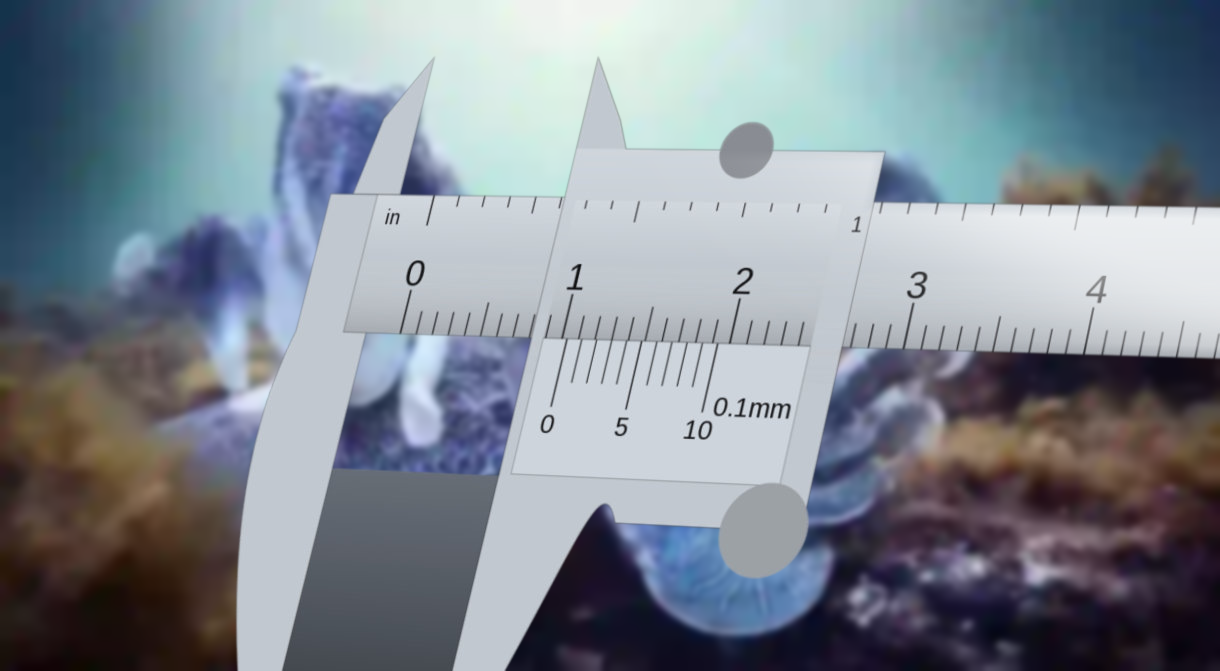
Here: 10.3 mm
